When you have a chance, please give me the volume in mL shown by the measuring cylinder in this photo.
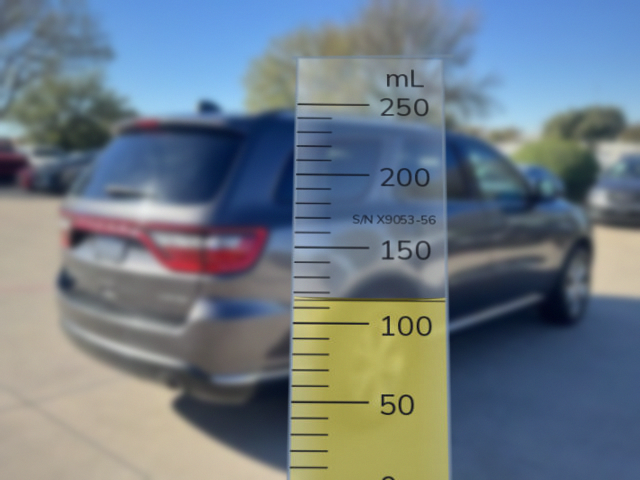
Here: 115 mL
